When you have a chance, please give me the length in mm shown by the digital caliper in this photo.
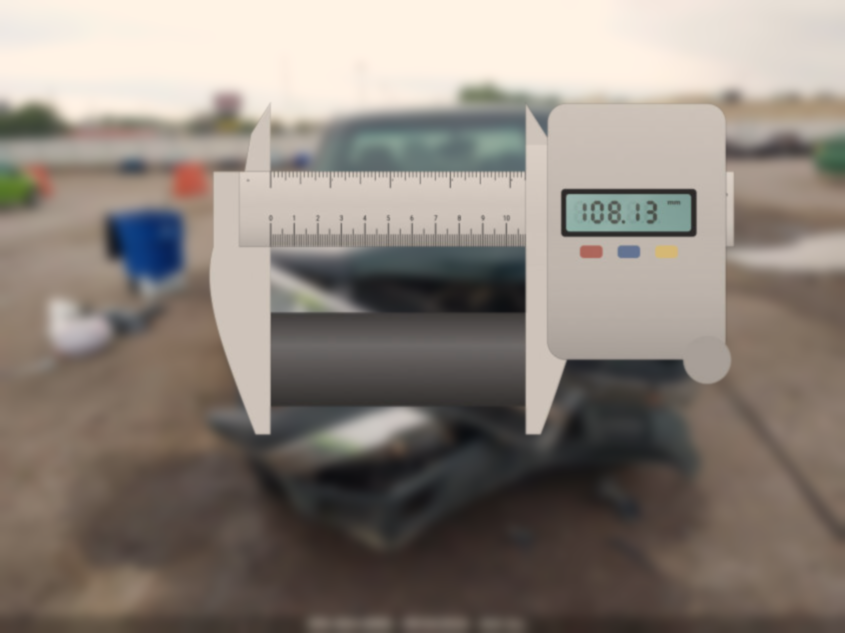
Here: 108.13 mm
